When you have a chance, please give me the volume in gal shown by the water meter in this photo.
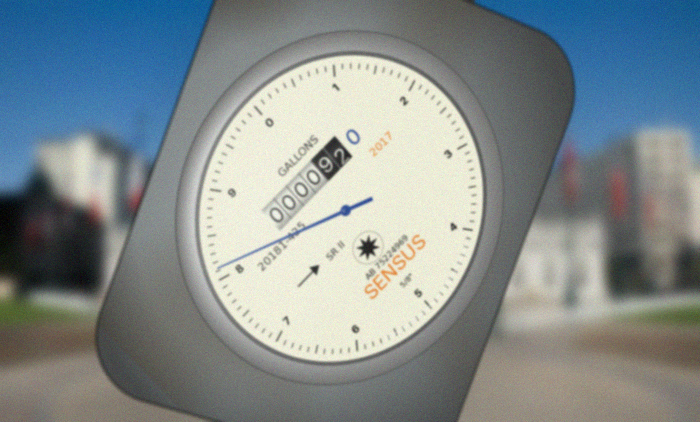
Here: 918.1 gal
